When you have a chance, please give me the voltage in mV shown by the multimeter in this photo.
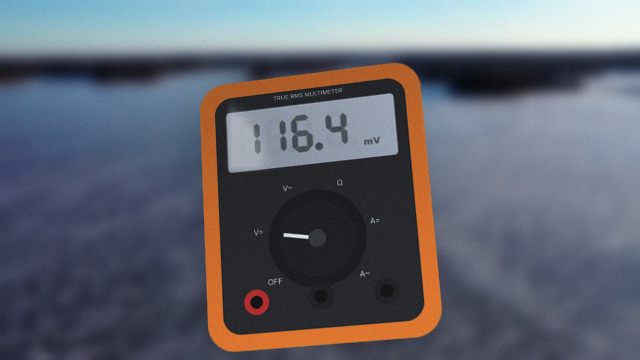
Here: 116.4 mV
